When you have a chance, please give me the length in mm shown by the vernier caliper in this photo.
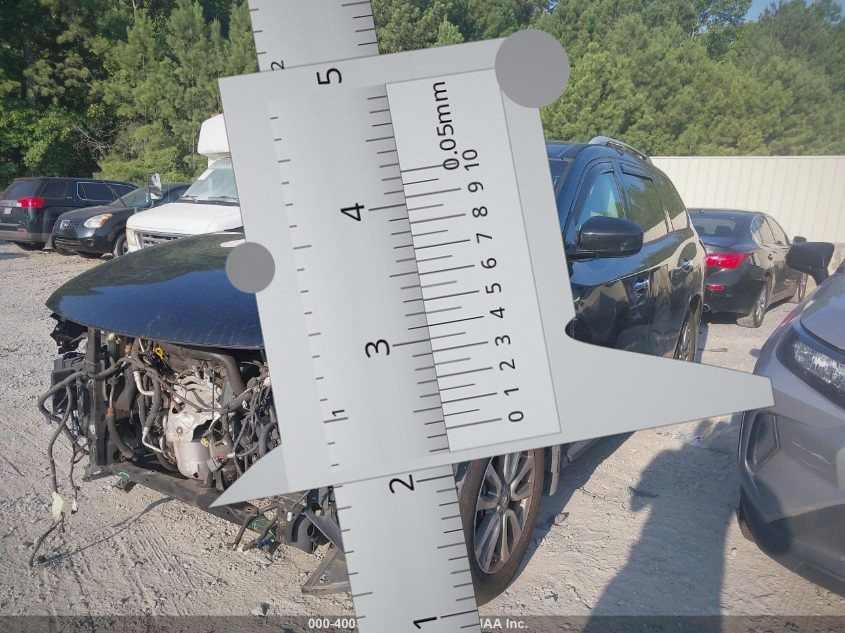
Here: 23.4 mm
